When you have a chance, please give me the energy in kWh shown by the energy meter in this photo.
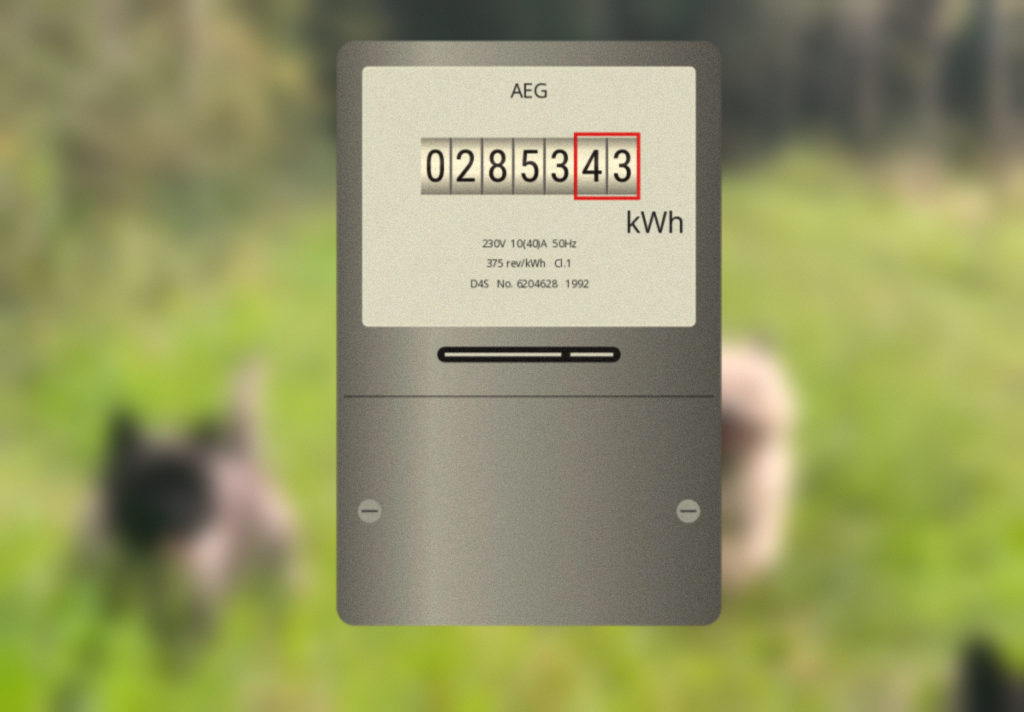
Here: 2853.43 kWh
